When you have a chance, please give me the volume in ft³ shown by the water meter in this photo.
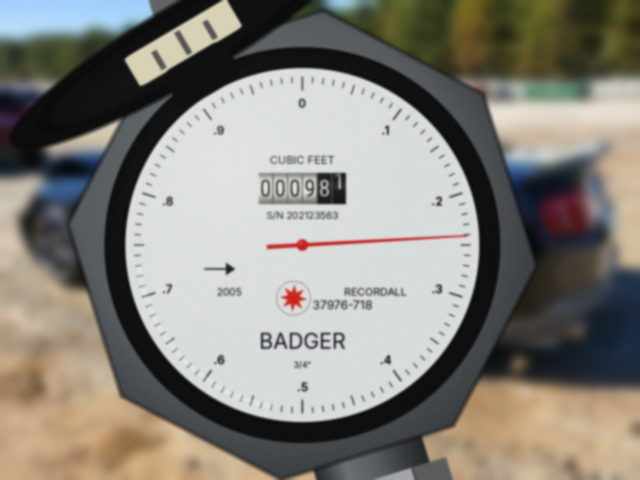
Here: 981.24 ft³
